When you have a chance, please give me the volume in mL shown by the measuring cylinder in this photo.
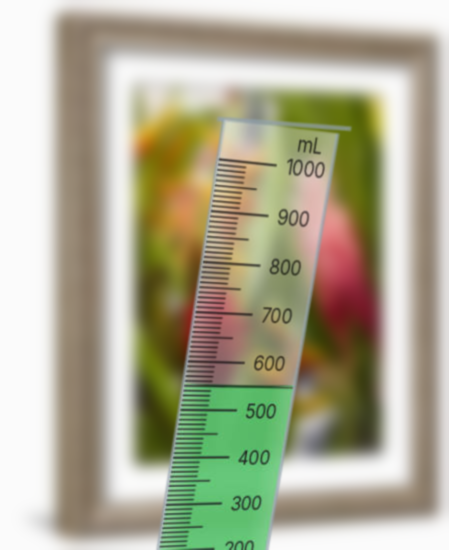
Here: 550 mL
